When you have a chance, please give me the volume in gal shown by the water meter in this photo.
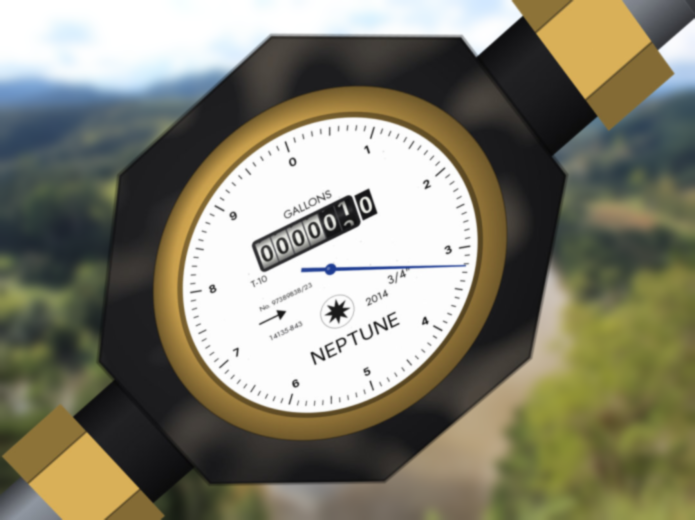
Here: 13.2 gal
